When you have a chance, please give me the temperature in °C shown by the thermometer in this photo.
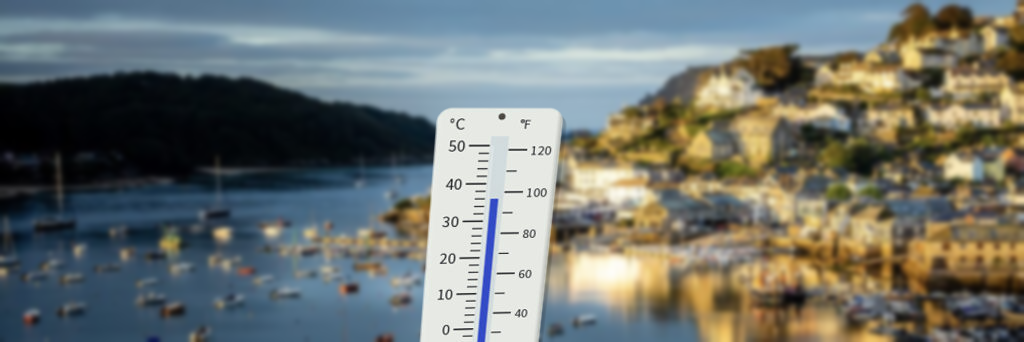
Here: 36 °C
